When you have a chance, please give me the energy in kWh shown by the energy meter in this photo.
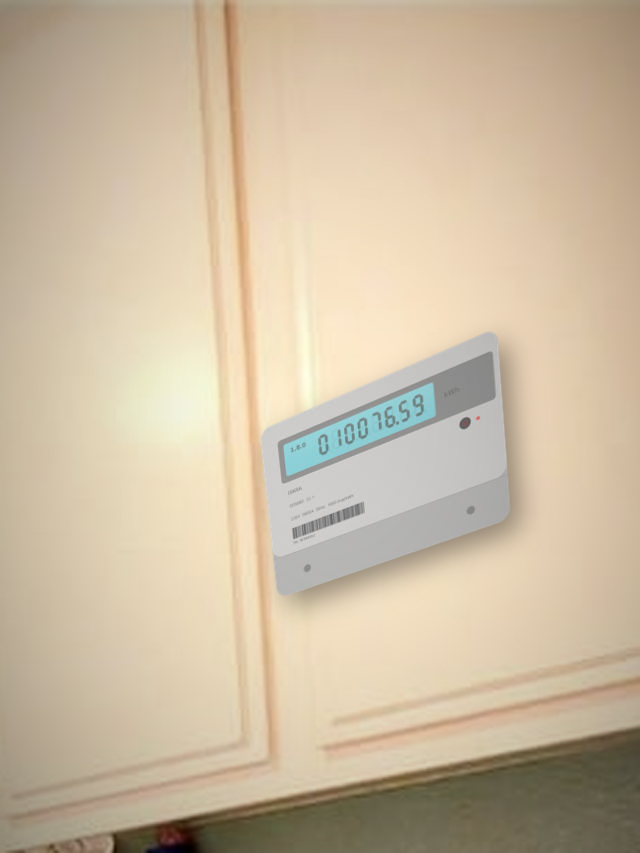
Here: 10076.59 kWh
